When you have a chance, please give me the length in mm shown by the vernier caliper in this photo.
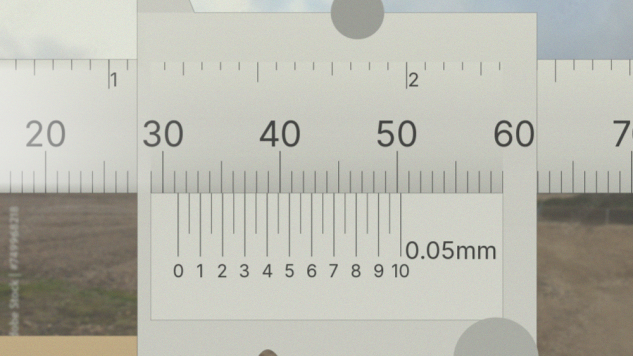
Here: 31.3 mm
